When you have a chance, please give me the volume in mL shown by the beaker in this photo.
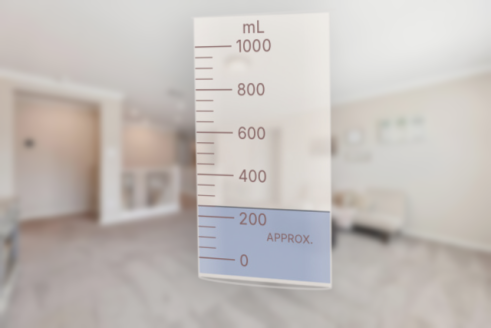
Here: 250 mL
